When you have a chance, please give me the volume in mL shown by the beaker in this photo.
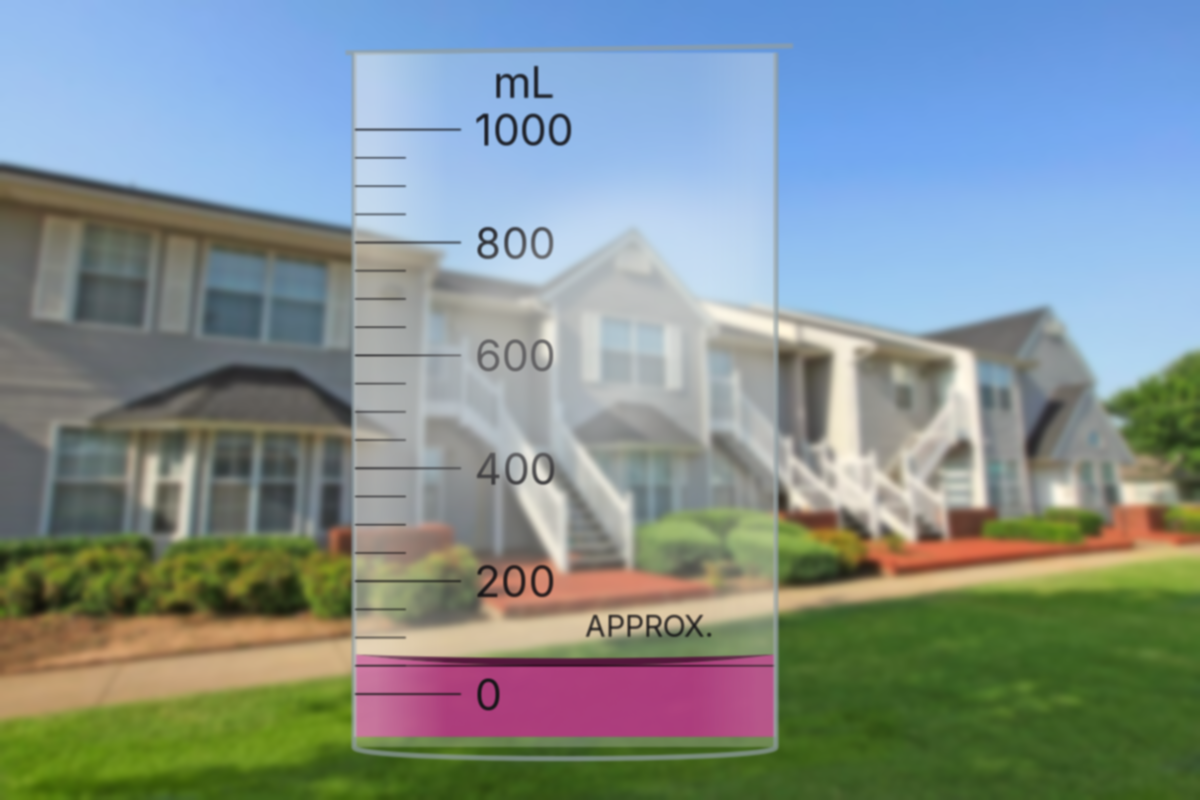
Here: 50 mL
